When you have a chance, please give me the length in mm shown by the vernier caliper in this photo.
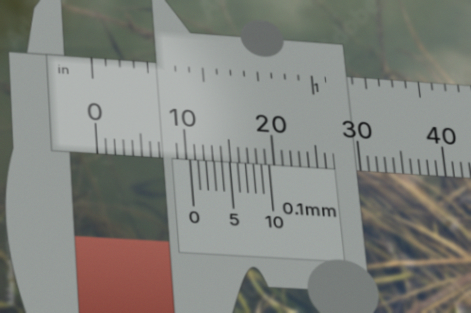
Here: 10.4 mm
